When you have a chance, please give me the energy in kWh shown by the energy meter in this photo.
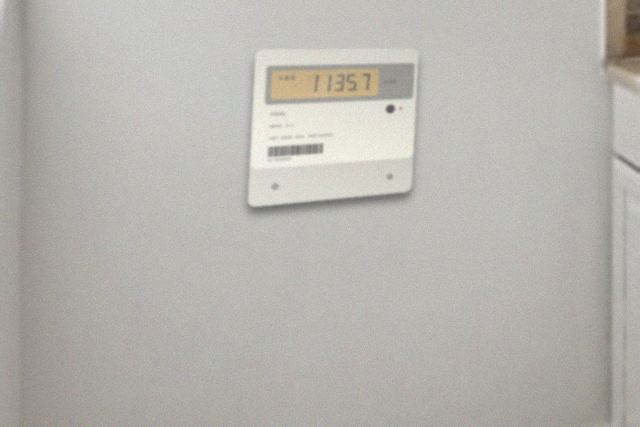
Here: 11357 kWh
